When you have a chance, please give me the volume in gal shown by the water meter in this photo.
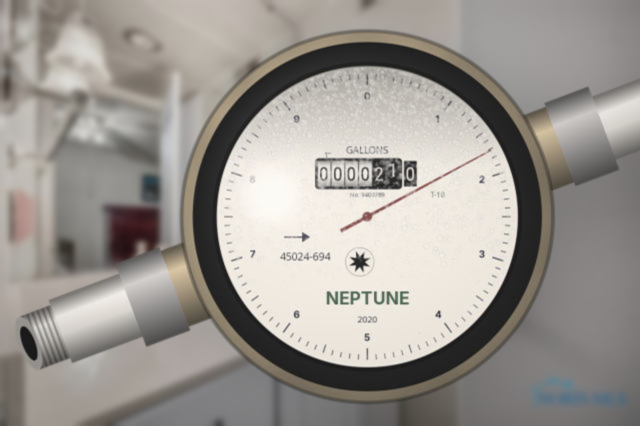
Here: 211.7 gal
